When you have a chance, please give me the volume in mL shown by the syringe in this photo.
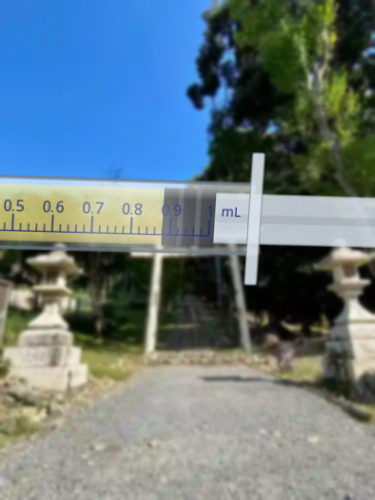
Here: 0.88 mL
